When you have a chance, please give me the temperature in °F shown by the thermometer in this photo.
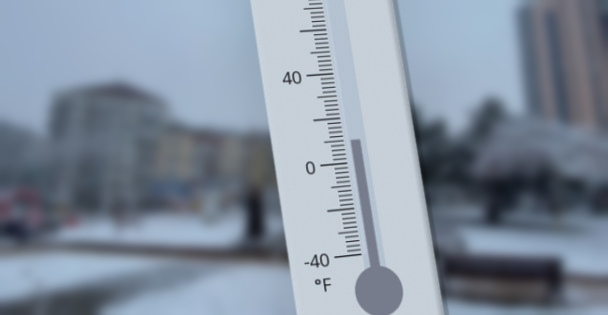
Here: 10 °F
